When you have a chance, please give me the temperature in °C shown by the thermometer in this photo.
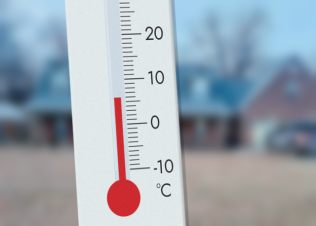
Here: 6 °C
